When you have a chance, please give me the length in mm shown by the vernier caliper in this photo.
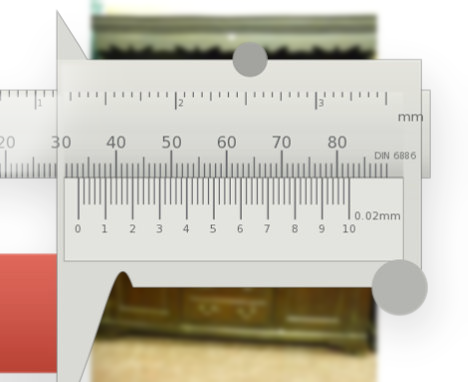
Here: 33.2 mm
